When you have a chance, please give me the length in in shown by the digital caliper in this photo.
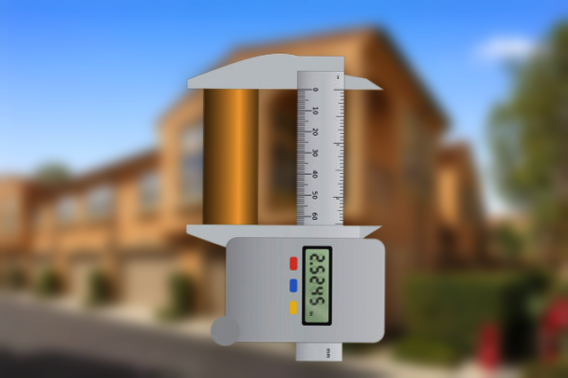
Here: 2.5245 in
